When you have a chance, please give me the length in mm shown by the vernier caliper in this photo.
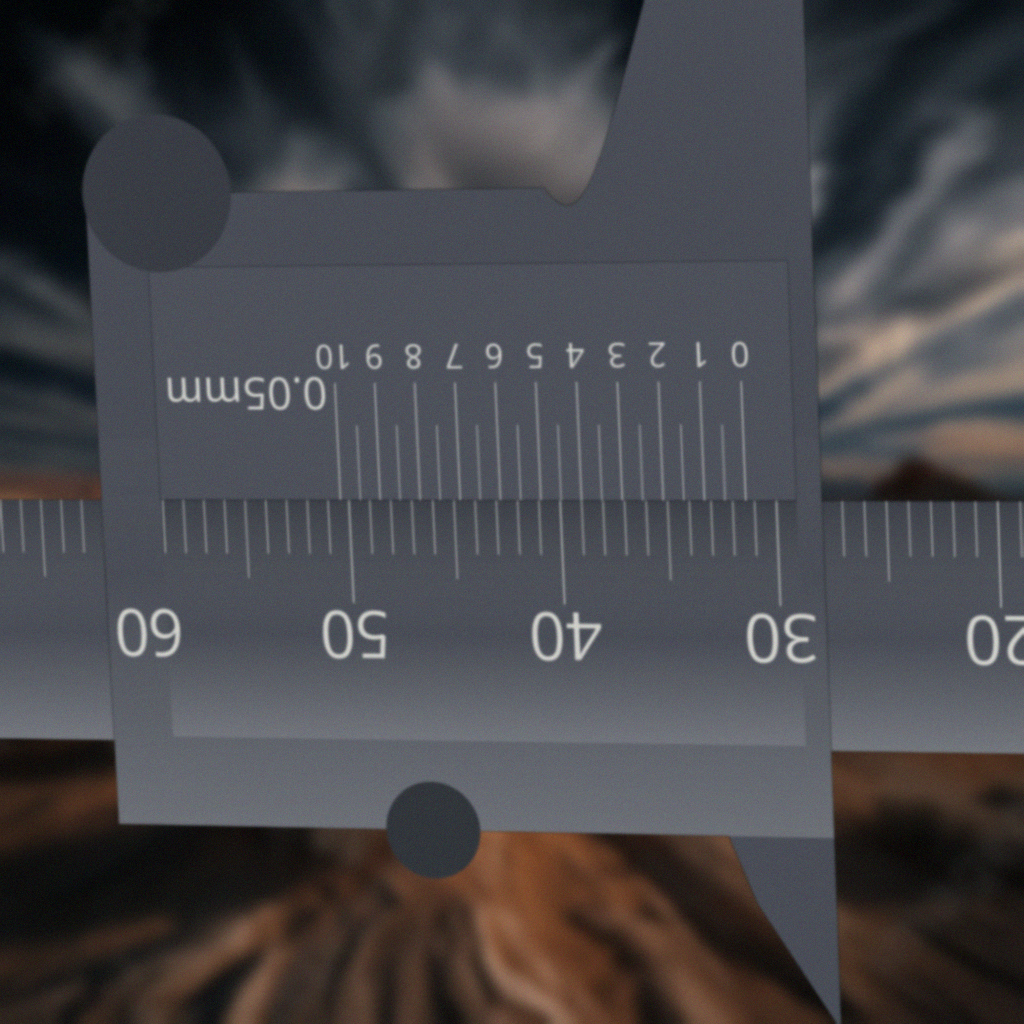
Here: 31.4 mm
